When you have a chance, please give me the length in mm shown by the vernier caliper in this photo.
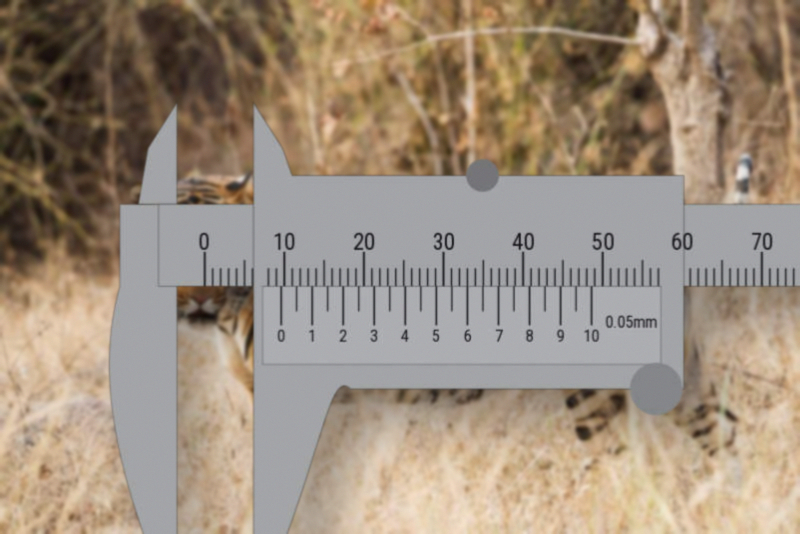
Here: 9.6 mm
